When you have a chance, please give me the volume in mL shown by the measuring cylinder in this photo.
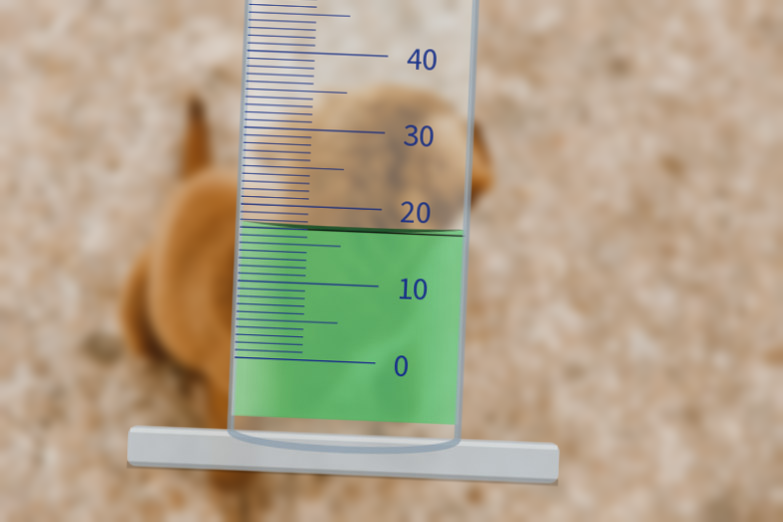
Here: 17 mL
